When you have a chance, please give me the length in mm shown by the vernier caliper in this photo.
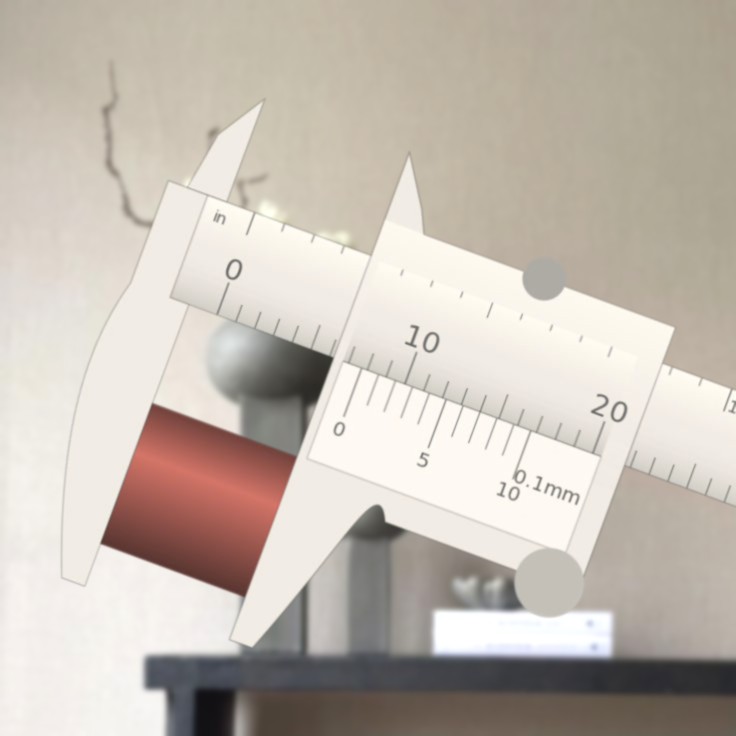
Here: 7.7 mm
